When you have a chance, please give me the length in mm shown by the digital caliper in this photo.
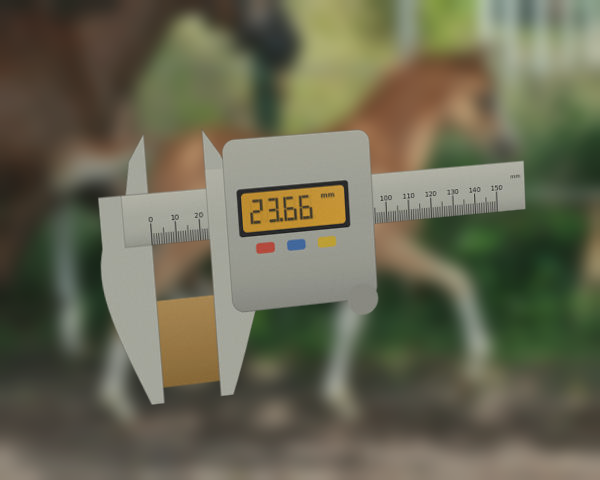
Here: 23.66 mm
